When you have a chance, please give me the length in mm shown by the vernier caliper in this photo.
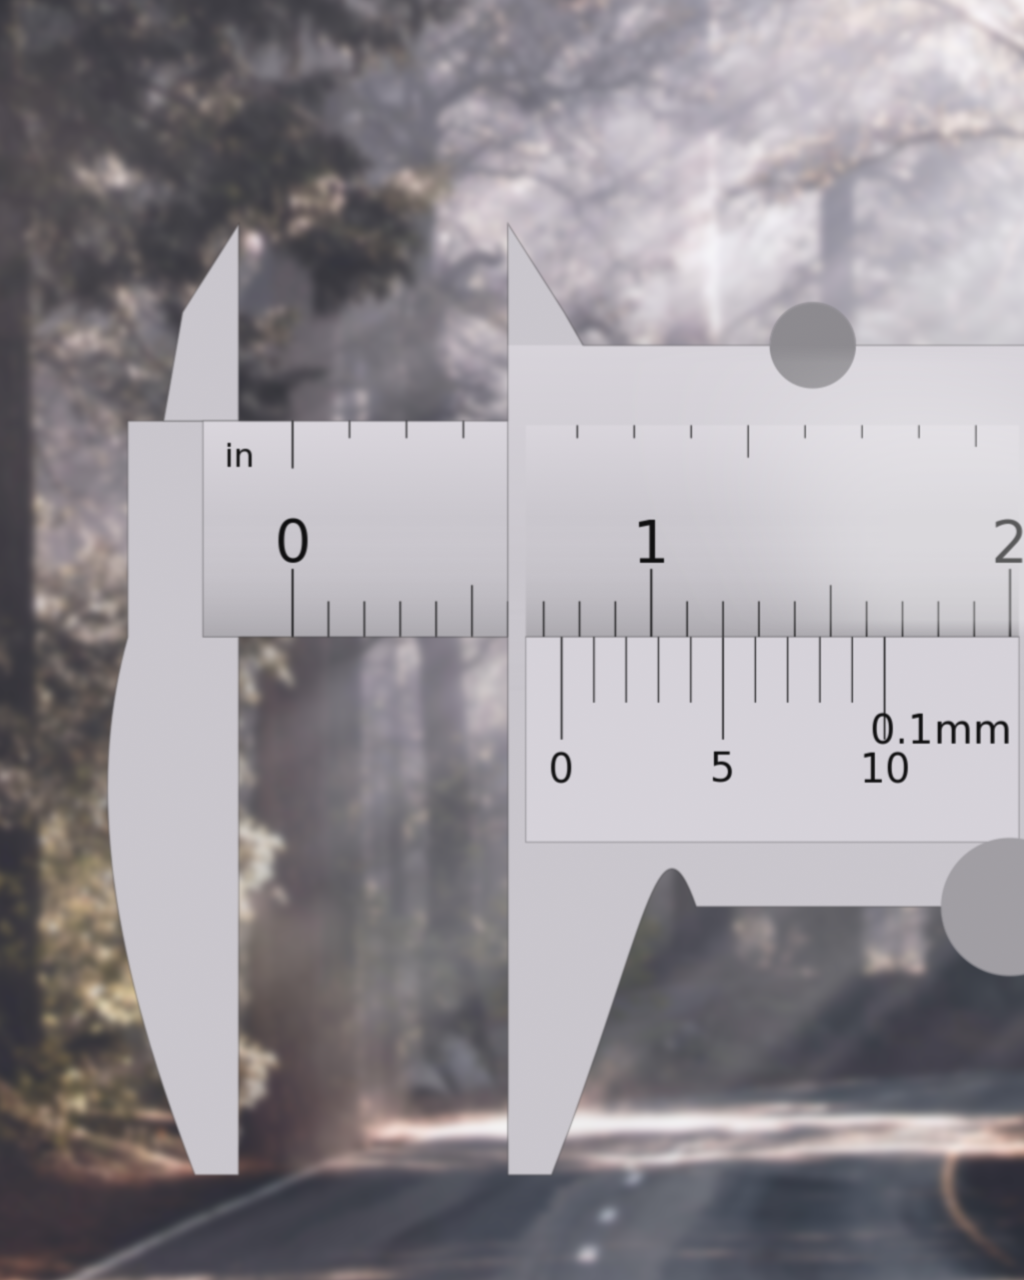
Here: 7.5 mm
